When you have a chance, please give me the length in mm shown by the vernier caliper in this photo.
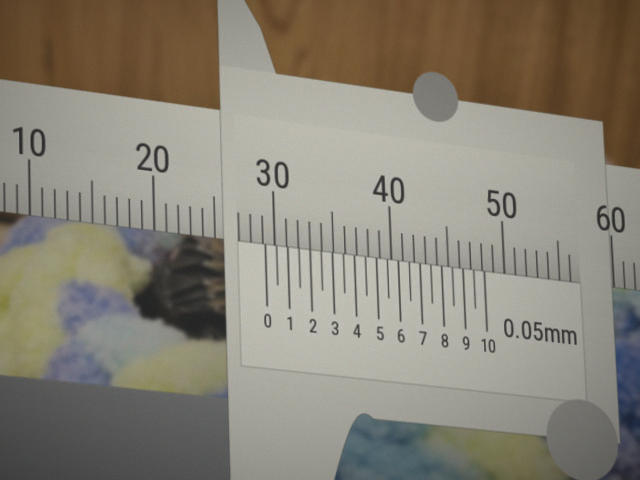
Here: 29.2 mm
